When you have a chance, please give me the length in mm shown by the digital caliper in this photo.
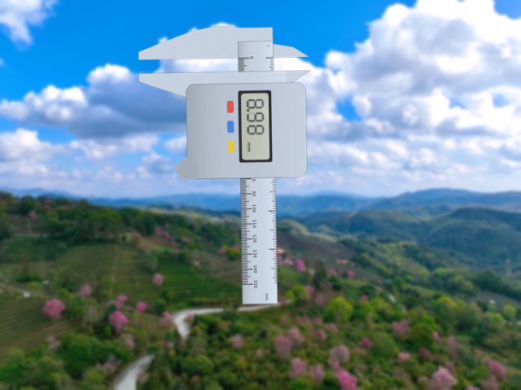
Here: 8.98 mm
